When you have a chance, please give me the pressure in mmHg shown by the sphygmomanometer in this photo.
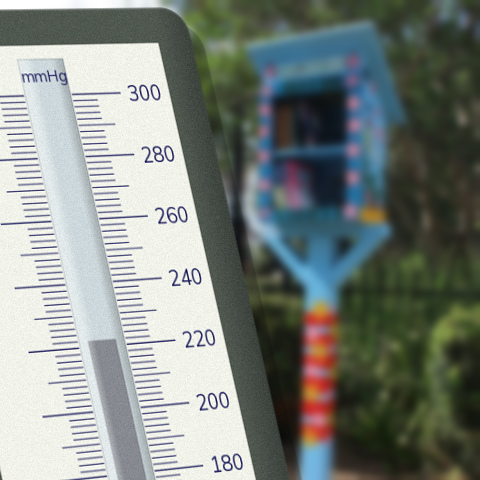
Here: 222 mmHg
